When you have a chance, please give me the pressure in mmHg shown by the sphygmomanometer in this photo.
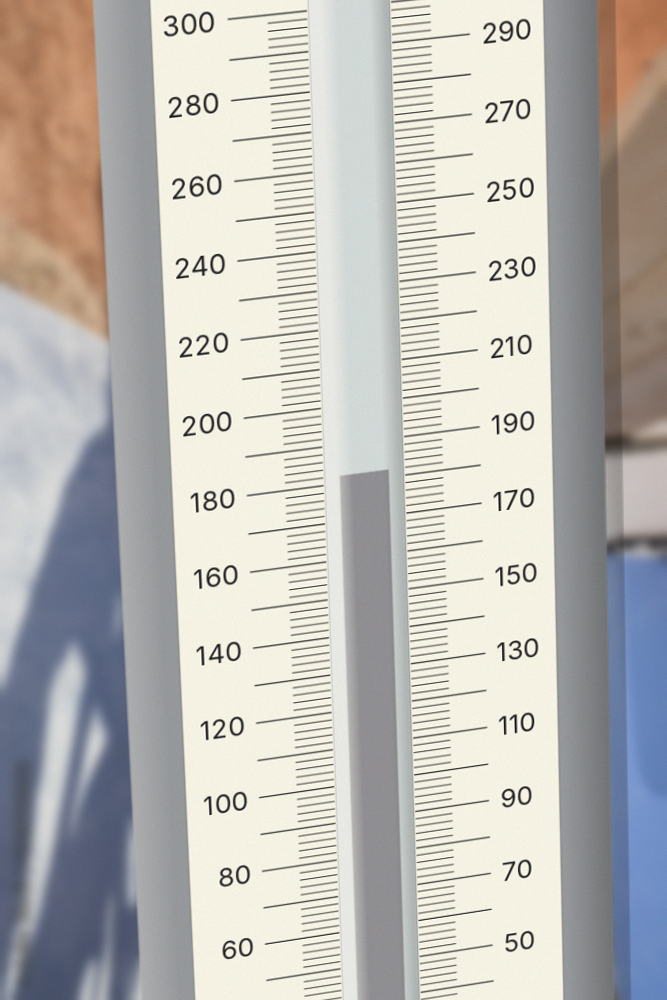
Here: 182 mmHg
